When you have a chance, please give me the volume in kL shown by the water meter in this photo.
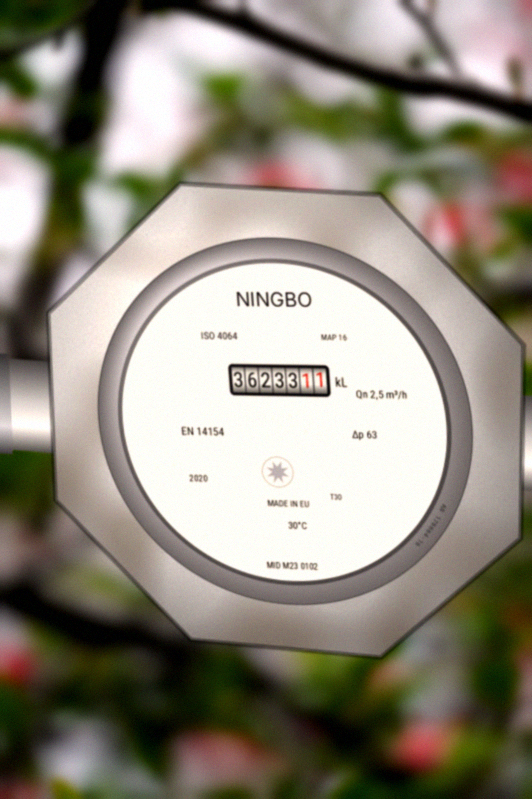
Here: 36233.11 kL
